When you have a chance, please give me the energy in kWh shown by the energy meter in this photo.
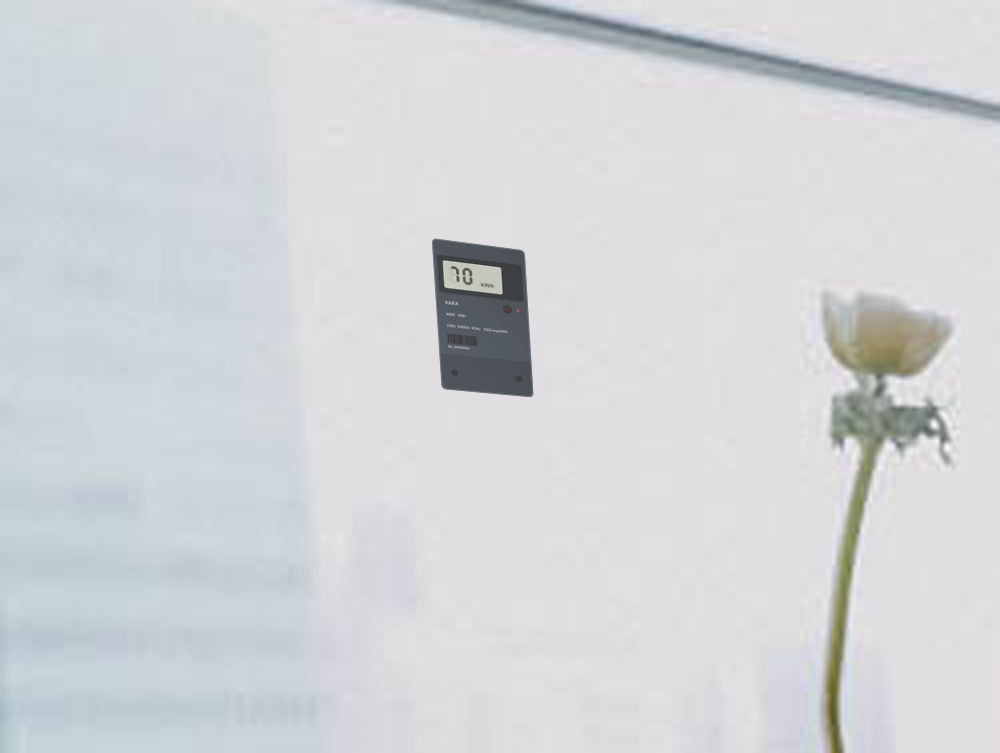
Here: 70 kWh
